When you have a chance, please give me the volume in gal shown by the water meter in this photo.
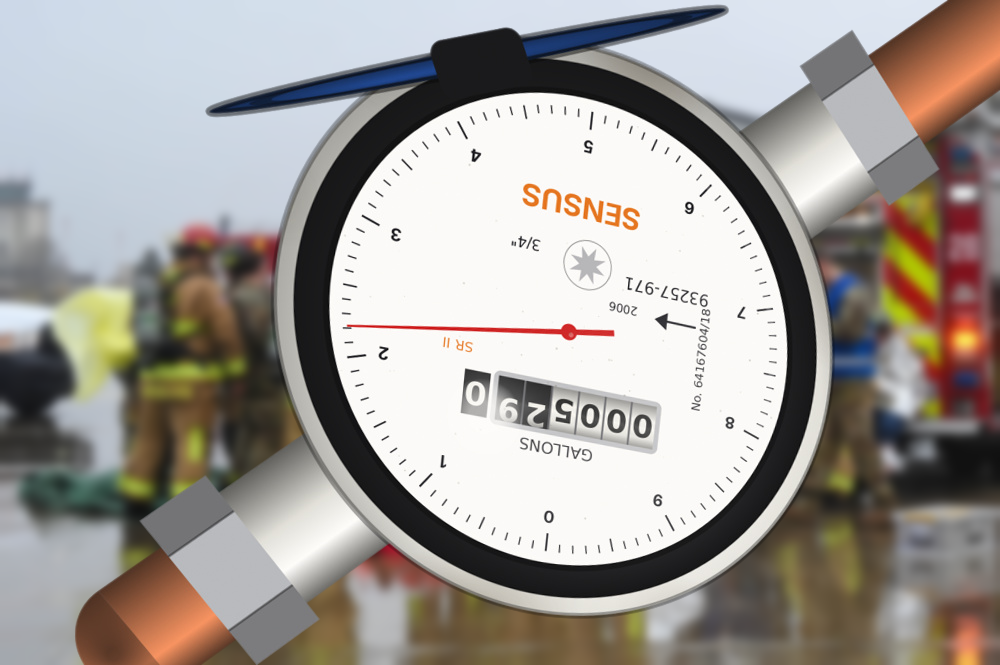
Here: 5292.2 gal
